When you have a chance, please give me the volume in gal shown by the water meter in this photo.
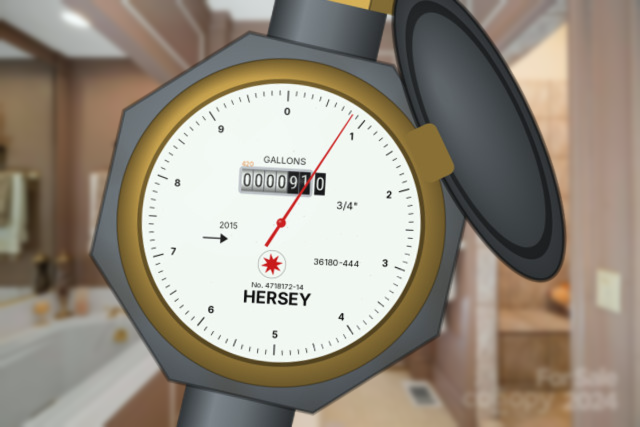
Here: 910.8 gal
